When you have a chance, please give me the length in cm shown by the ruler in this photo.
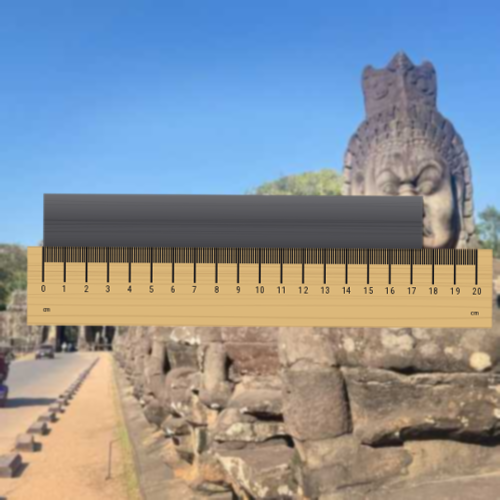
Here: 17.5 cm
